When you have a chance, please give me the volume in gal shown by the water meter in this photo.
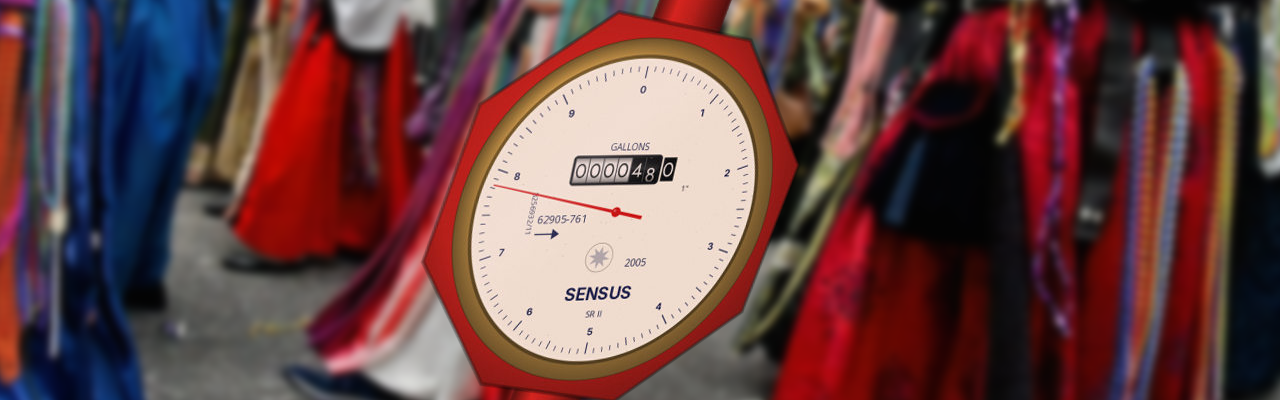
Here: 477.8 gal
